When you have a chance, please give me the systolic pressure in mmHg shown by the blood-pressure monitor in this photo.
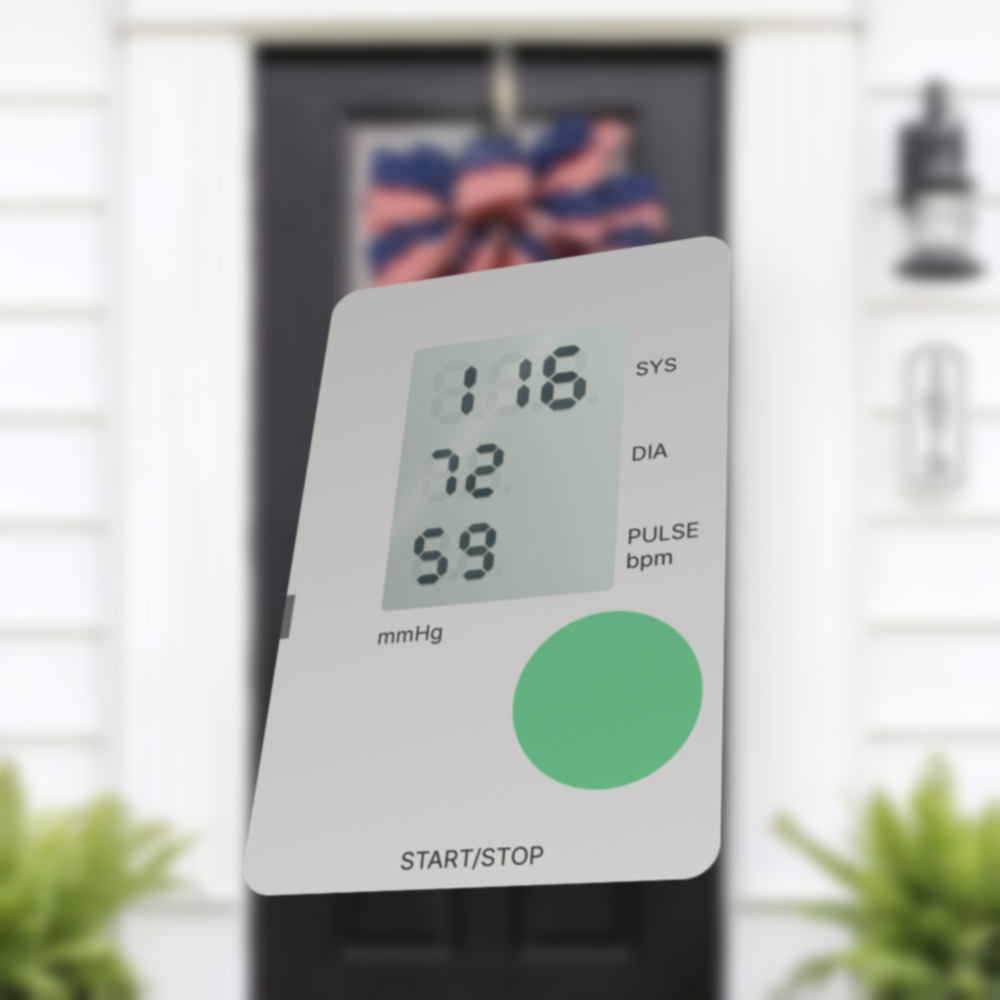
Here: 116 mmHg
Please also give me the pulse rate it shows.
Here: 59 bpm
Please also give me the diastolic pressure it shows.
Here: 72 mmHg
